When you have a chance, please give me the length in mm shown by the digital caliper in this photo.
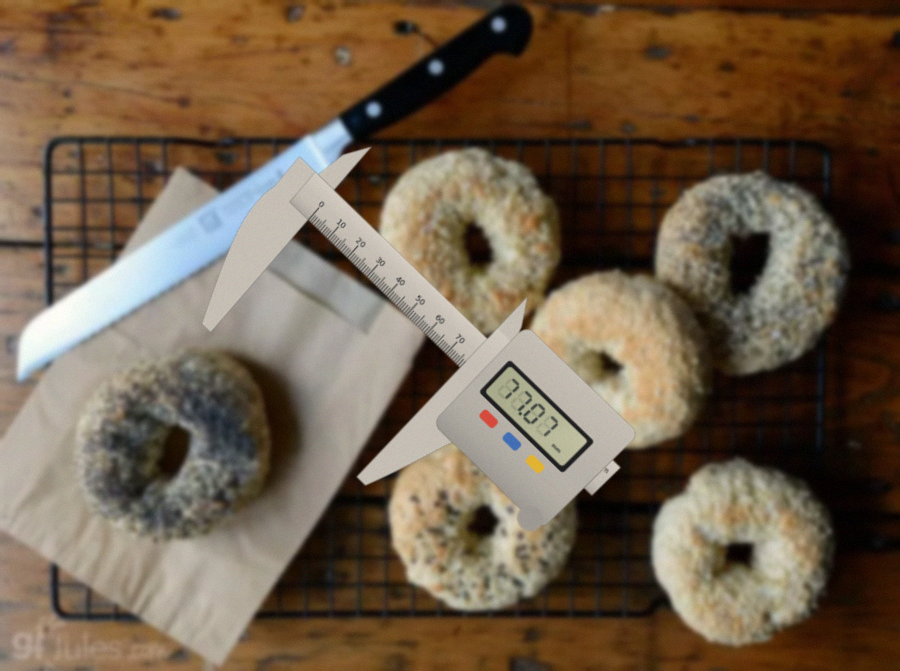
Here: 77.07 mm
